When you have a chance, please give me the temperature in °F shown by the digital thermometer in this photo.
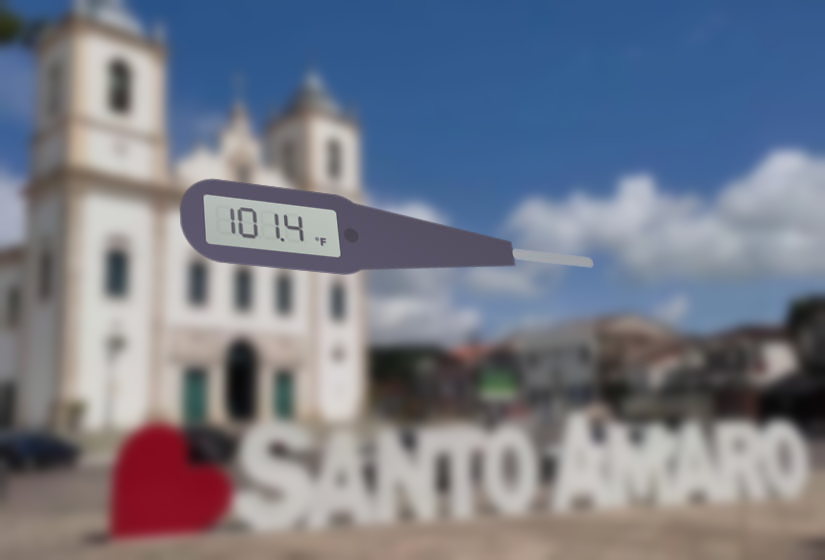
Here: 101.4 °F
